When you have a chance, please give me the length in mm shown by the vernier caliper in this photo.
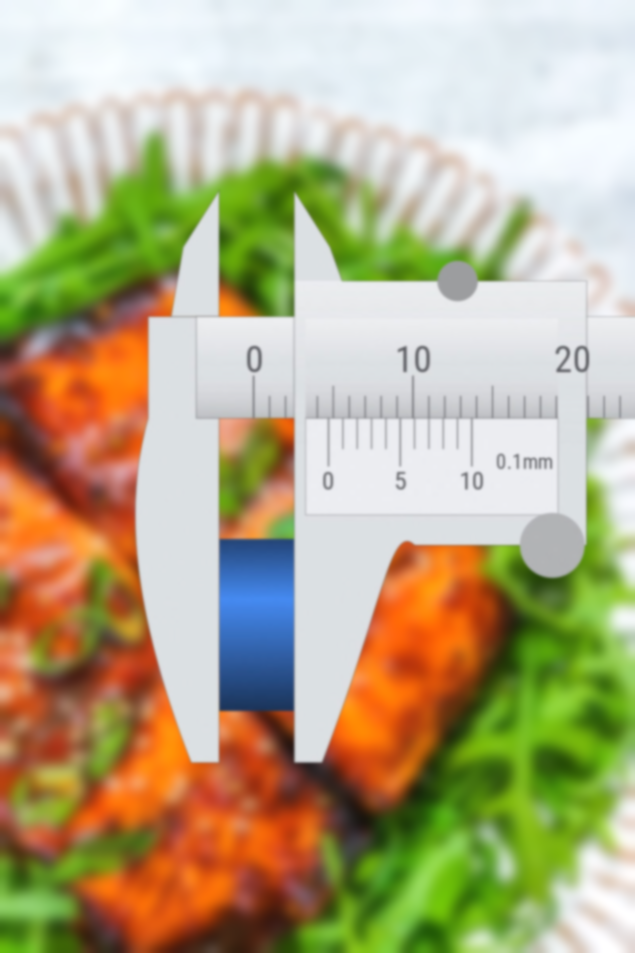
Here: 4.7 mm
